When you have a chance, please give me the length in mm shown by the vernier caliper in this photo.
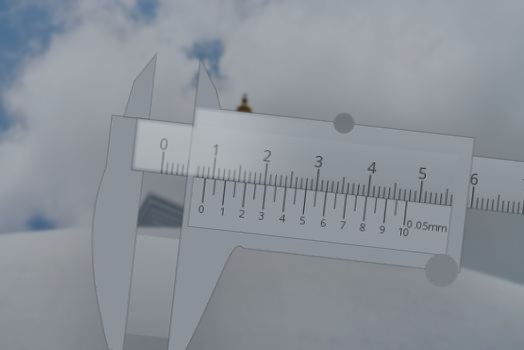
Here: 8.5 mm
